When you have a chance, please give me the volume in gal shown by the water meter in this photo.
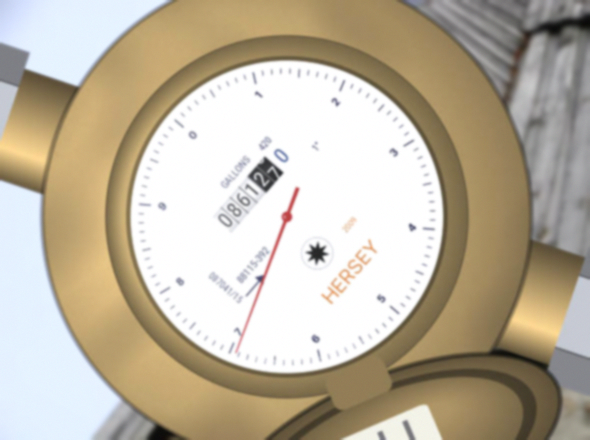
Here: 861266.9 gal
